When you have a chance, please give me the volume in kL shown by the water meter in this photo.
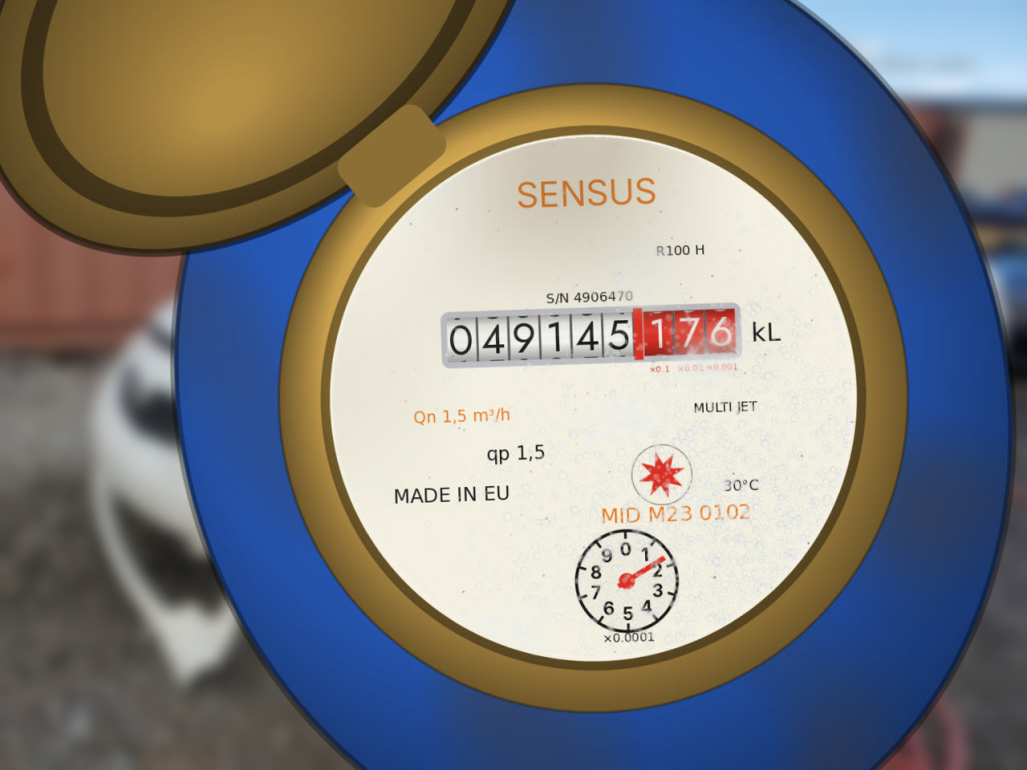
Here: 49145.1761 kL
